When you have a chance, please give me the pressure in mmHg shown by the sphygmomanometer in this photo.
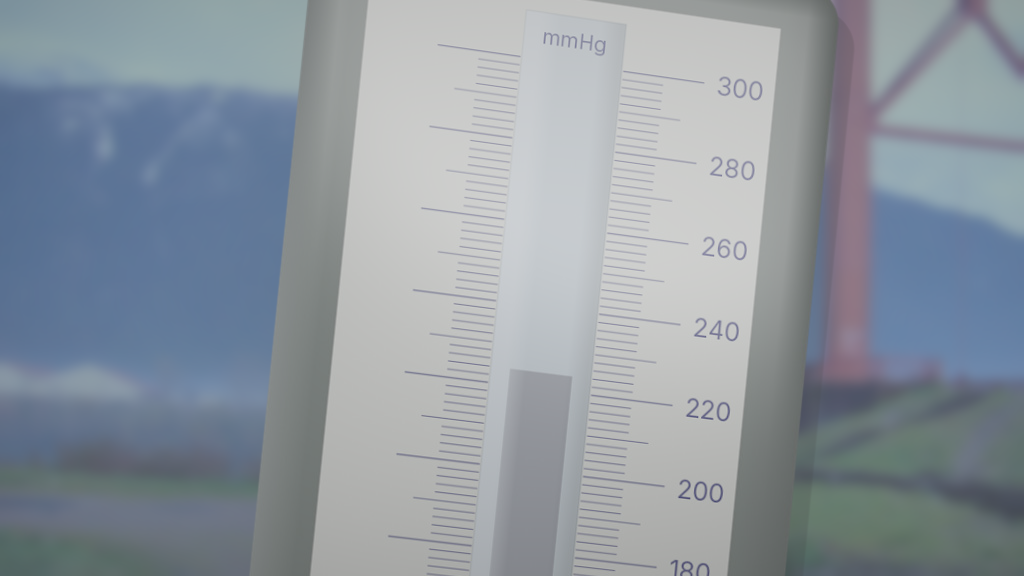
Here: 224 mmHg
